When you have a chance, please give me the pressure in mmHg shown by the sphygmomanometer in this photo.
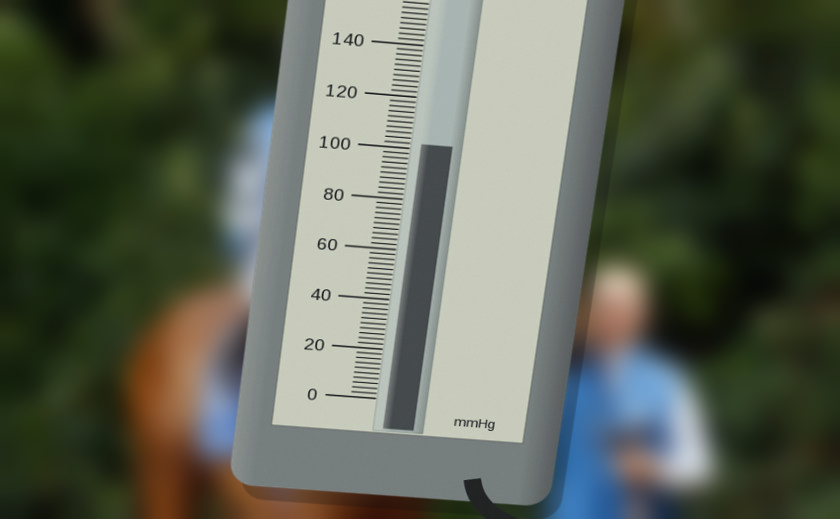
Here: 102 mmHg
